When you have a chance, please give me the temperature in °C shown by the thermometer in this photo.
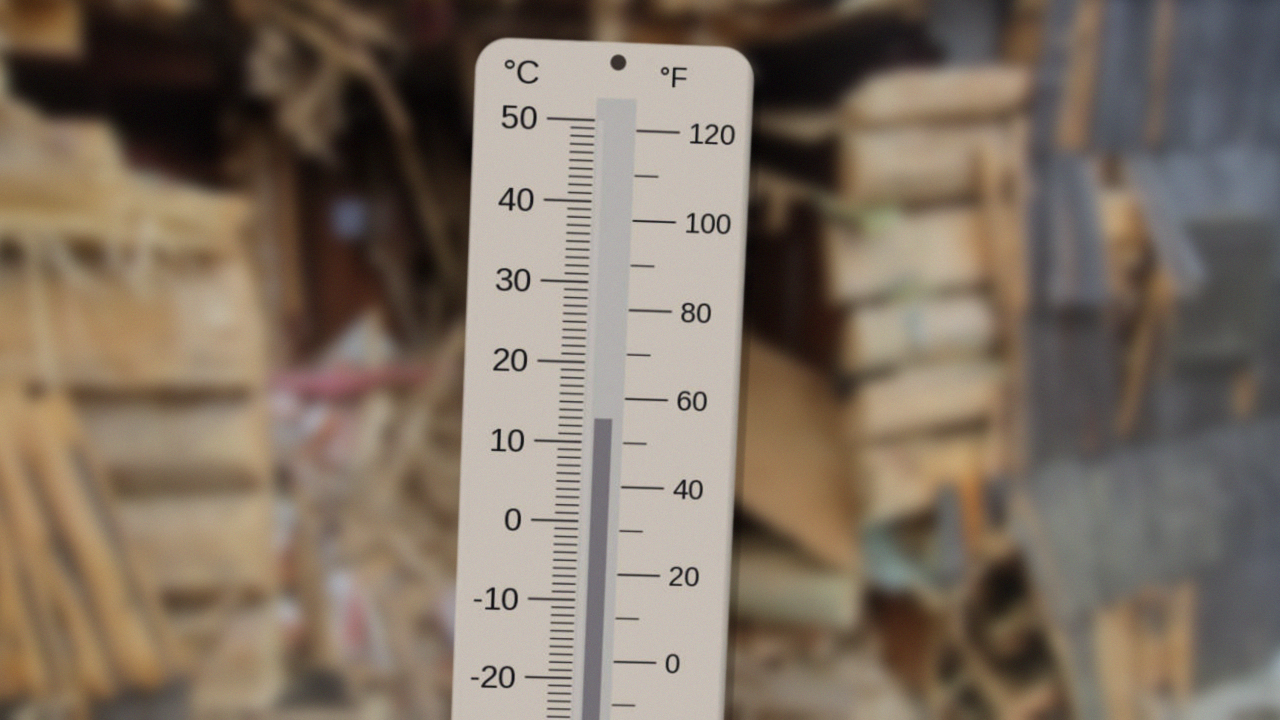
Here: 13 °C
